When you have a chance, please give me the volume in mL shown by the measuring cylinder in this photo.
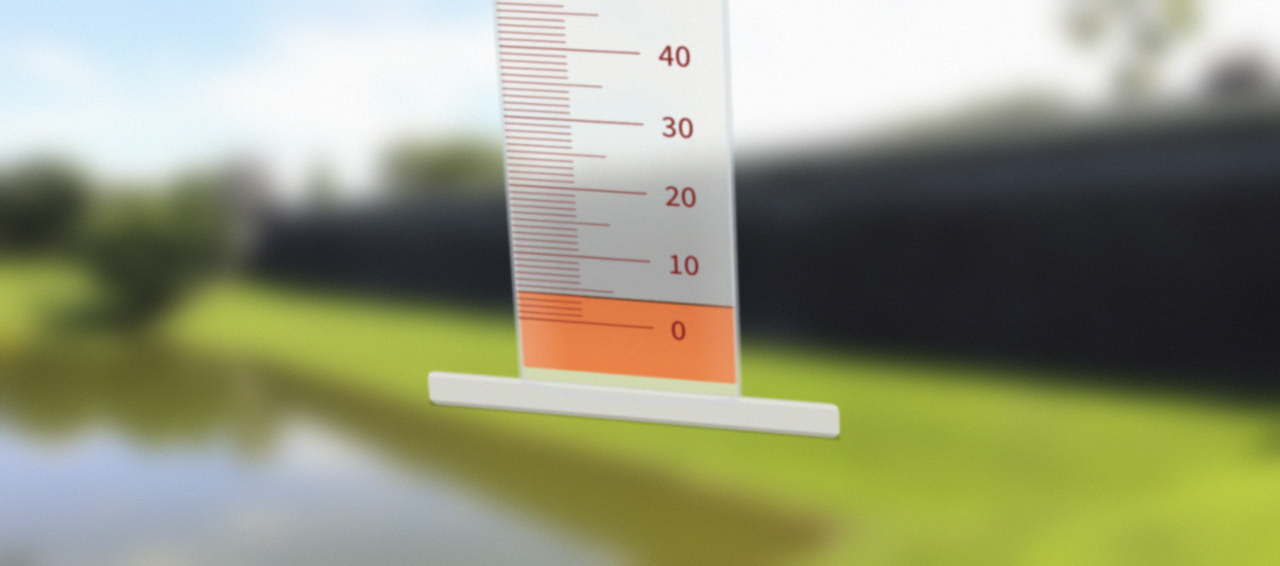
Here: 4 mL
